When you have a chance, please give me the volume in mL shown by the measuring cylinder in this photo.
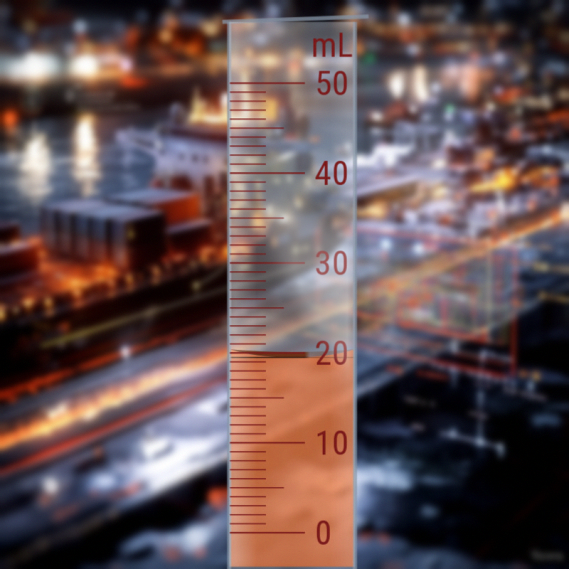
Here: 19.5 mL
